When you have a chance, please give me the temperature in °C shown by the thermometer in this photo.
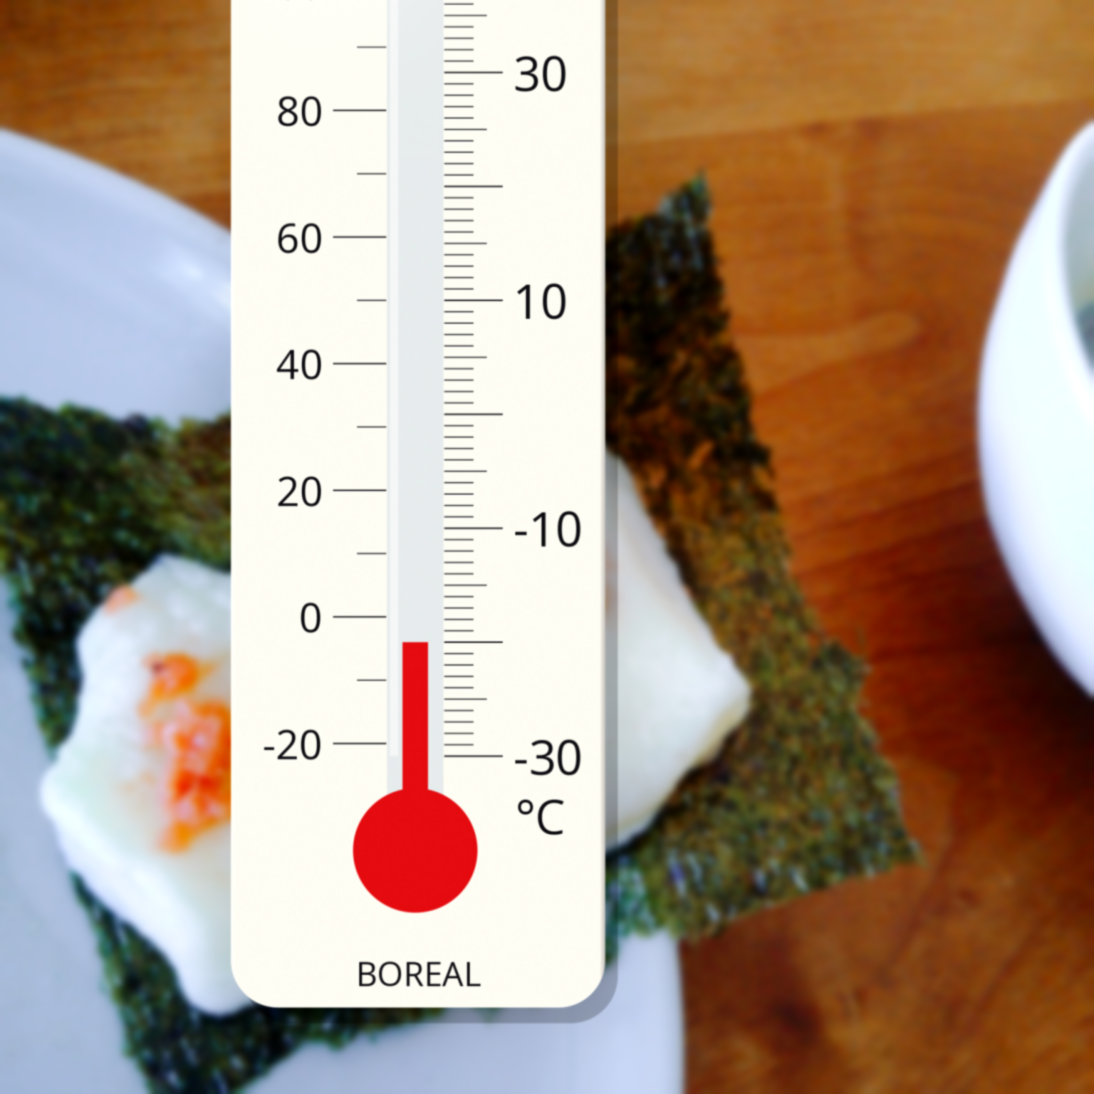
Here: -20 °C
